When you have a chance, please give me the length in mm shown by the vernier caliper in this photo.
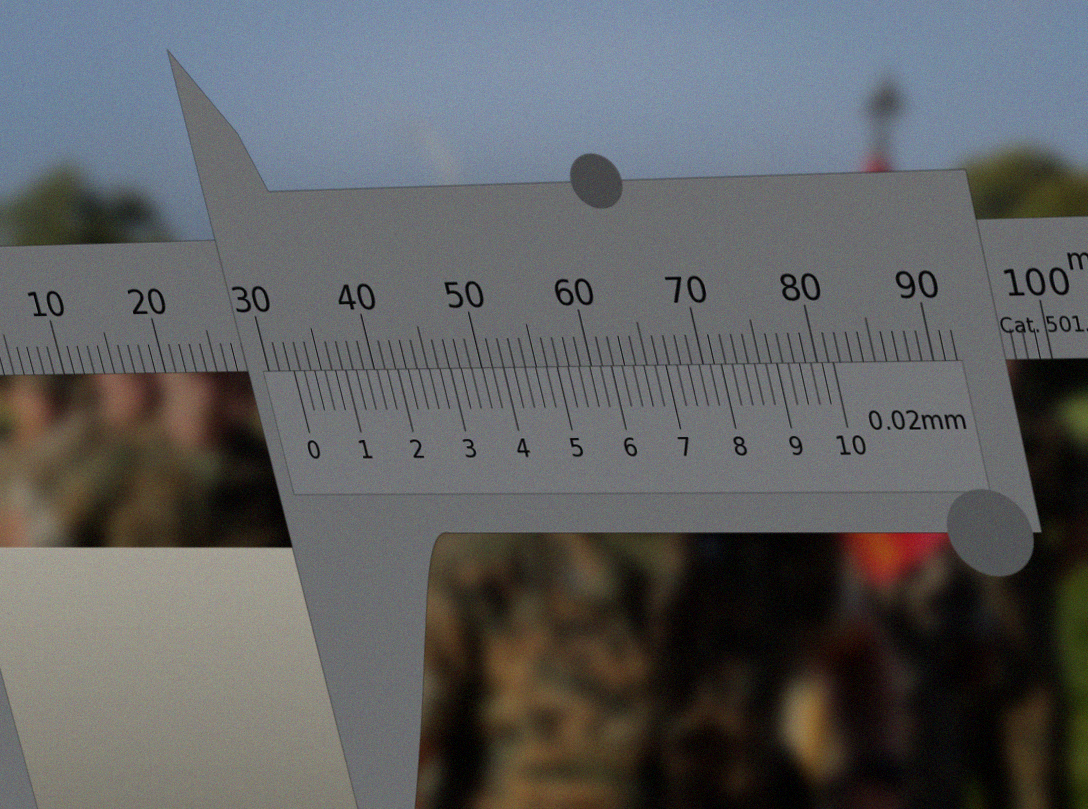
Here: 32.4 mm
